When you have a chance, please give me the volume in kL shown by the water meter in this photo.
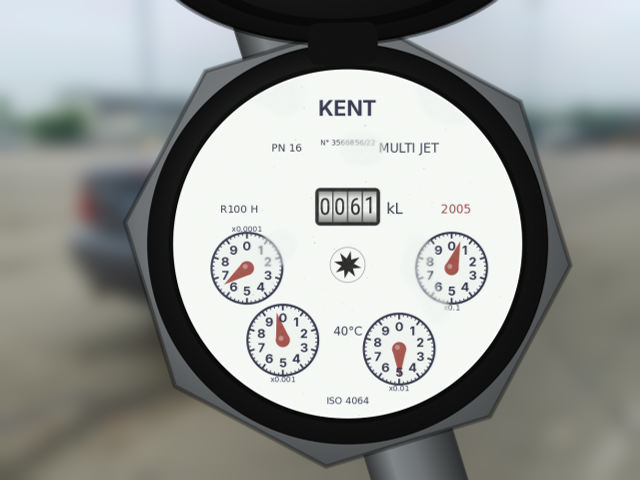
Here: 61.0496 kL
